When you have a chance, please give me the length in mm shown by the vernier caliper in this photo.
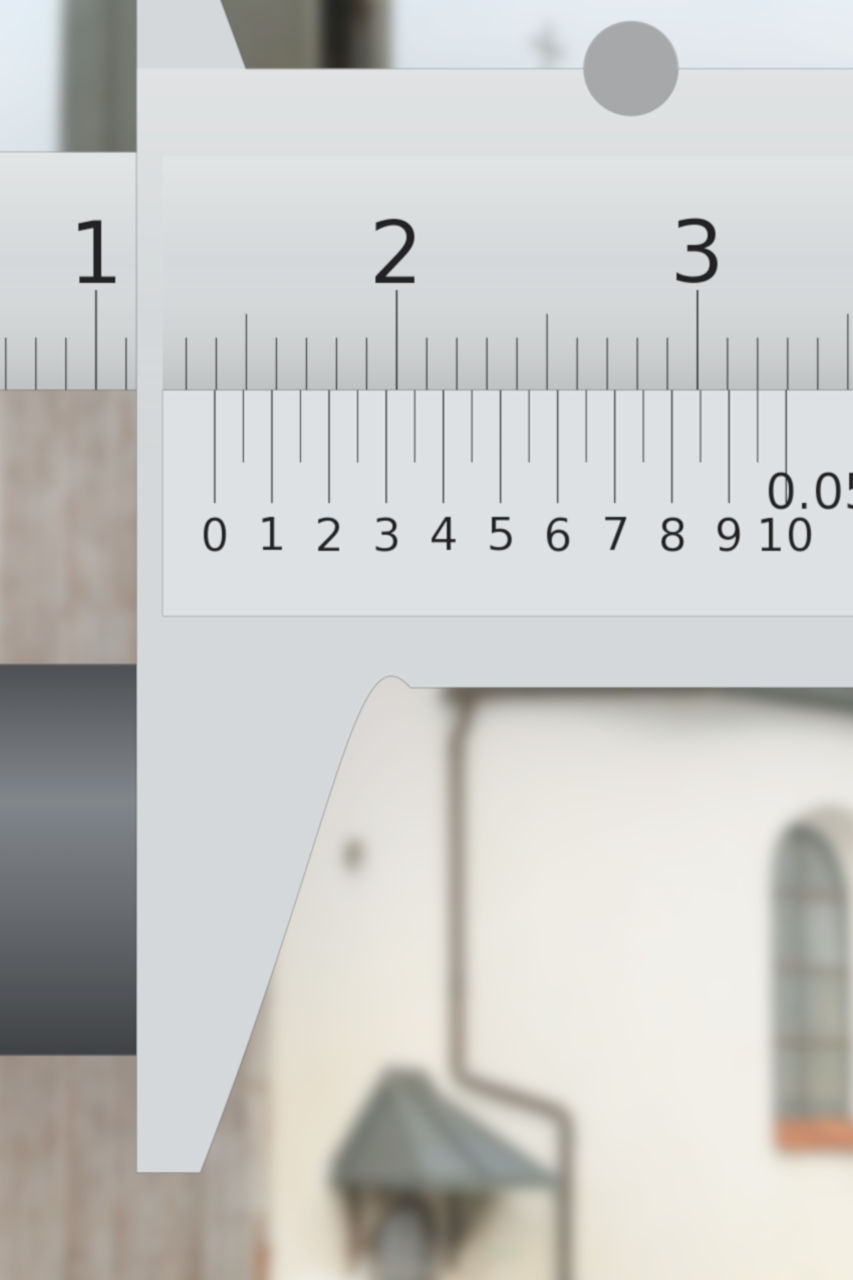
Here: 13.95 mm
